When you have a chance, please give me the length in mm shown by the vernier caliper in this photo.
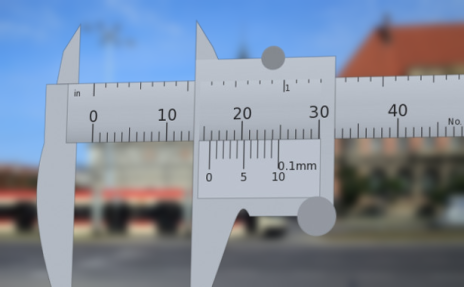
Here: 15.8 mm
